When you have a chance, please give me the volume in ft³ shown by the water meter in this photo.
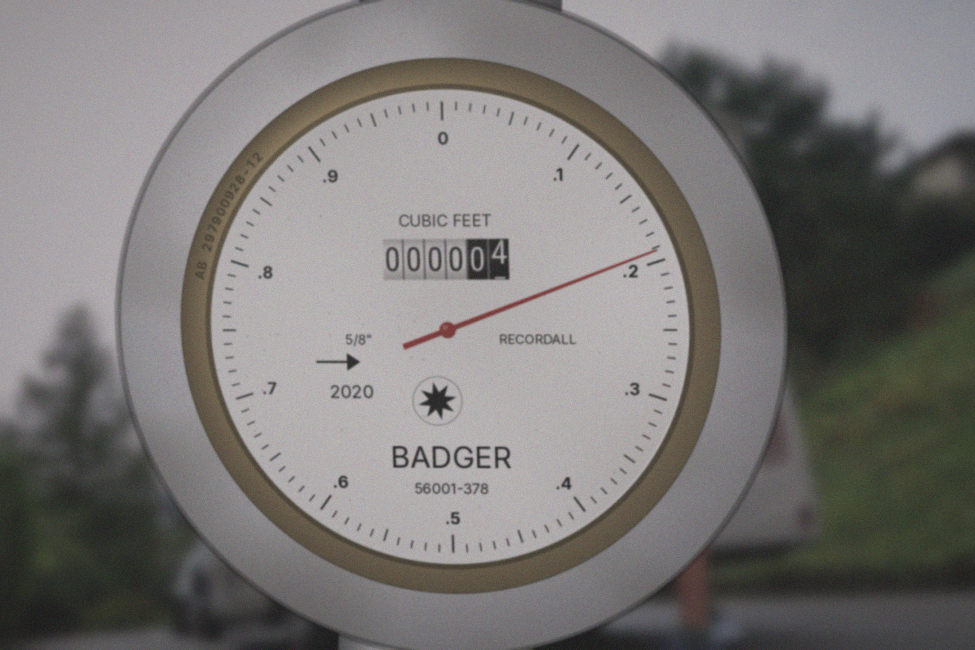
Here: 4.19 ft³
